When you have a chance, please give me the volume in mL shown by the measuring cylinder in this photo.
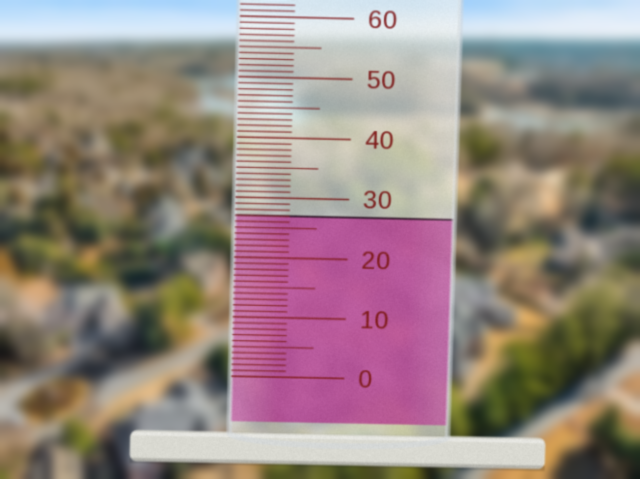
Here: 27 mL
